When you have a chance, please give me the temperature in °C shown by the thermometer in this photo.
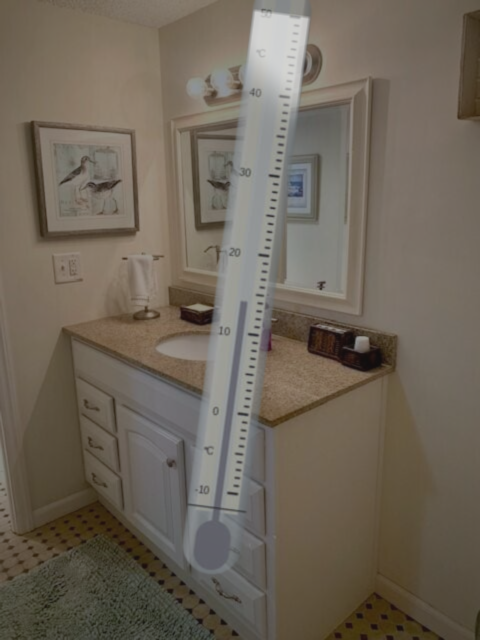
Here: 14 °C
